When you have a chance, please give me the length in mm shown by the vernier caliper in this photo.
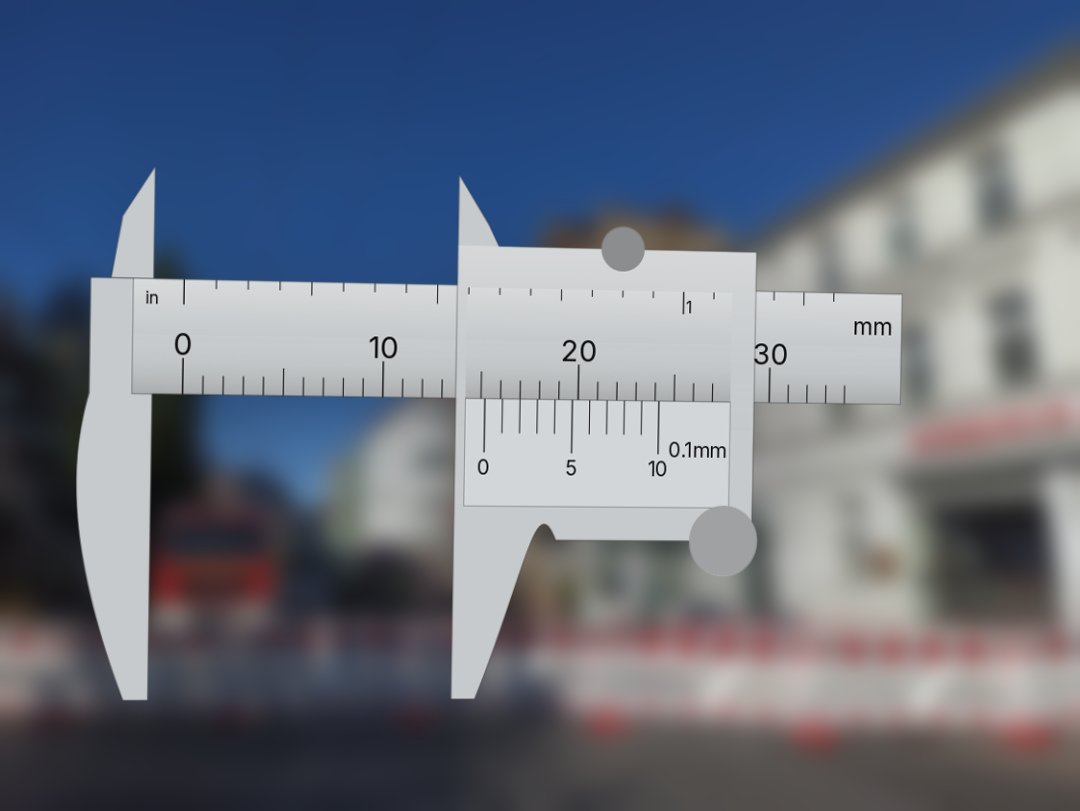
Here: 15.2 mm
